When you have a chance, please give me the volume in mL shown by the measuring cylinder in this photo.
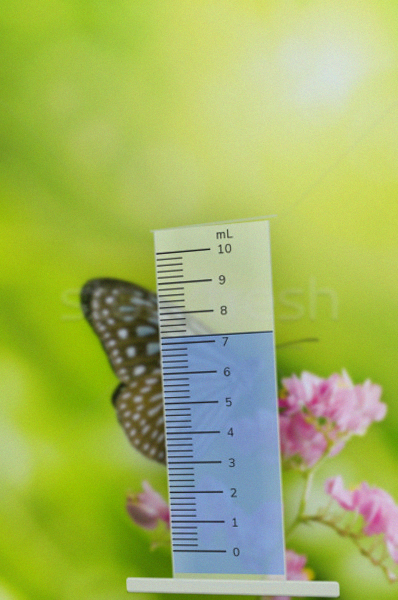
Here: 7.2 mL
